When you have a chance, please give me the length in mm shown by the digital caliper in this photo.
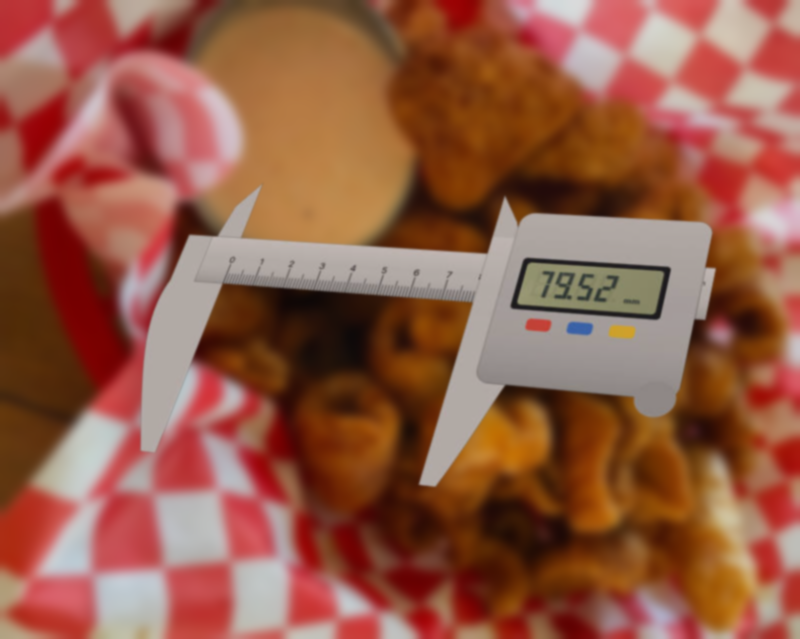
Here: 79.52 mm
